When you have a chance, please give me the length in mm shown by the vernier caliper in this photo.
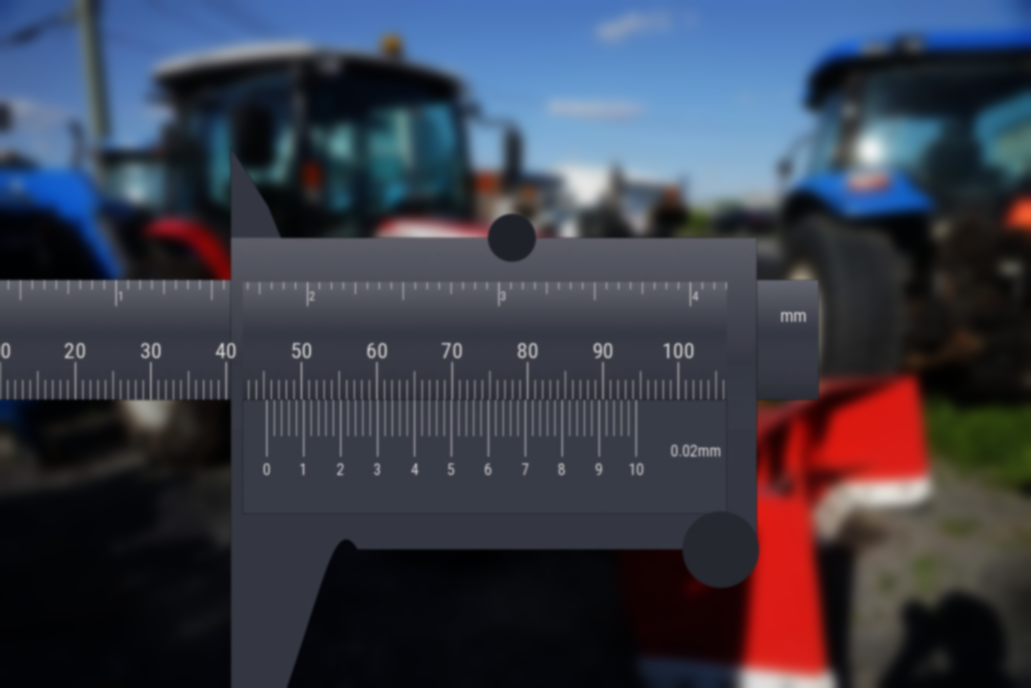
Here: 45.4 mm
